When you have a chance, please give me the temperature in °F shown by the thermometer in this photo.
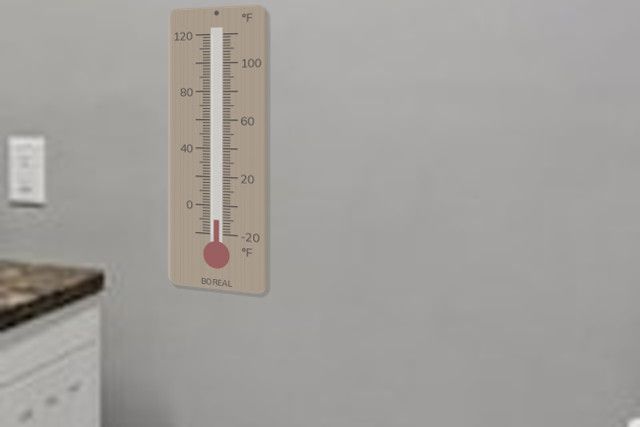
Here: -10 °F
